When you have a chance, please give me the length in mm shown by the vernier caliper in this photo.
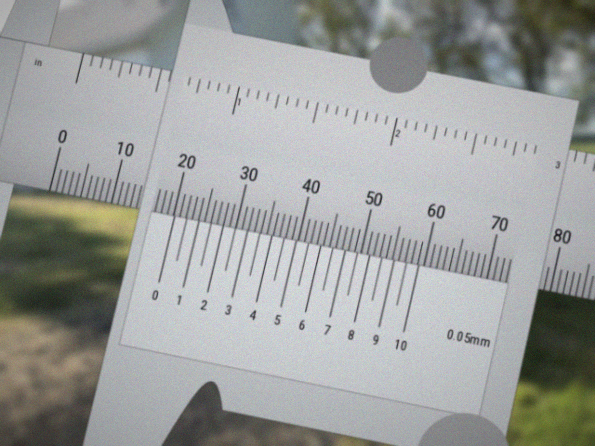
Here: 20.2 mm
